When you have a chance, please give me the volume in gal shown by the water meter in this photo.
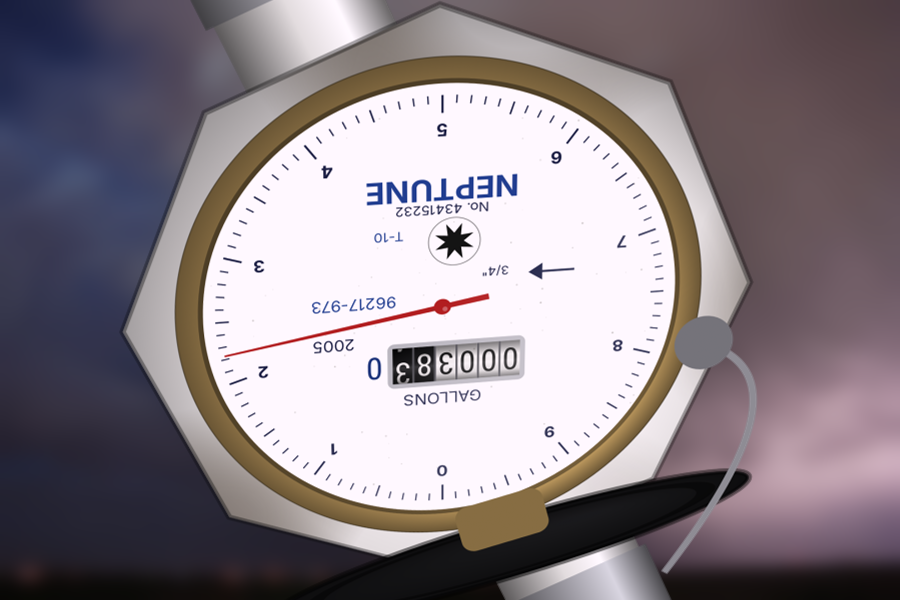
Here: 3832.2 gal
